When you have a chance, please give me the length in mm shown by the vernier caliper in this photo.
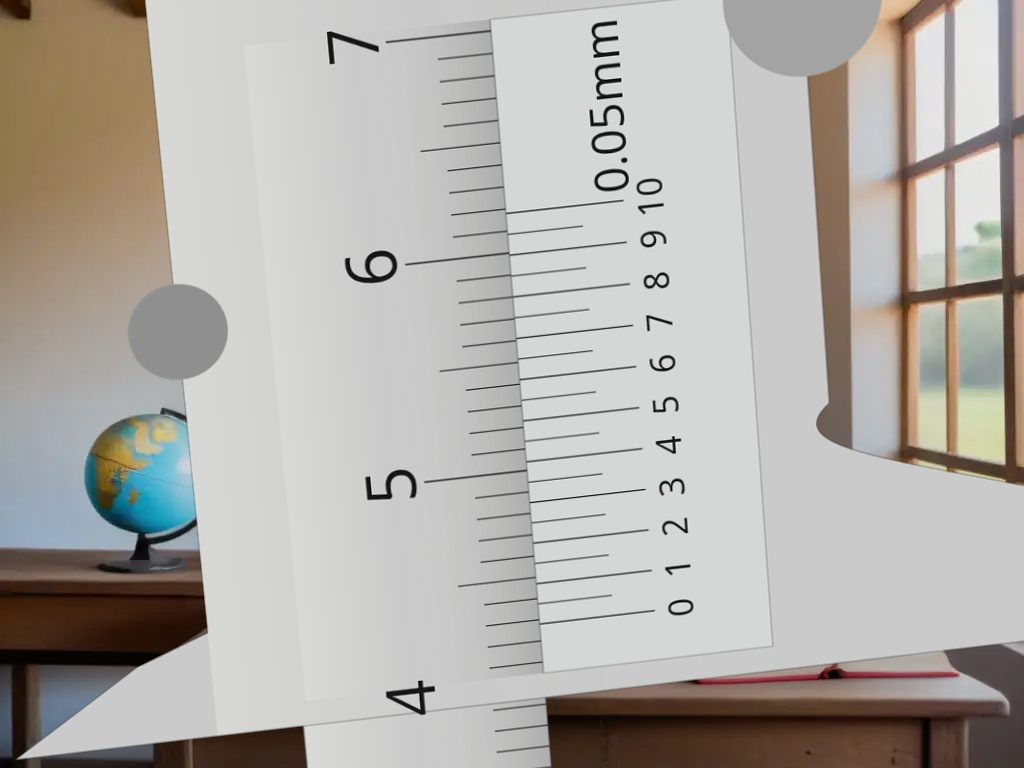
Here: 42.8 mm
